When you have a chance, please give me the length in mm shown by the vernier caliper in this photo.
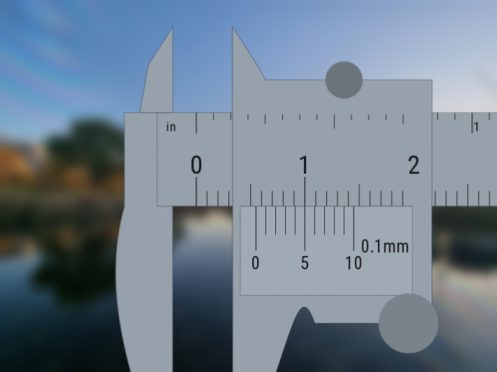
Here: 5.5 mm
